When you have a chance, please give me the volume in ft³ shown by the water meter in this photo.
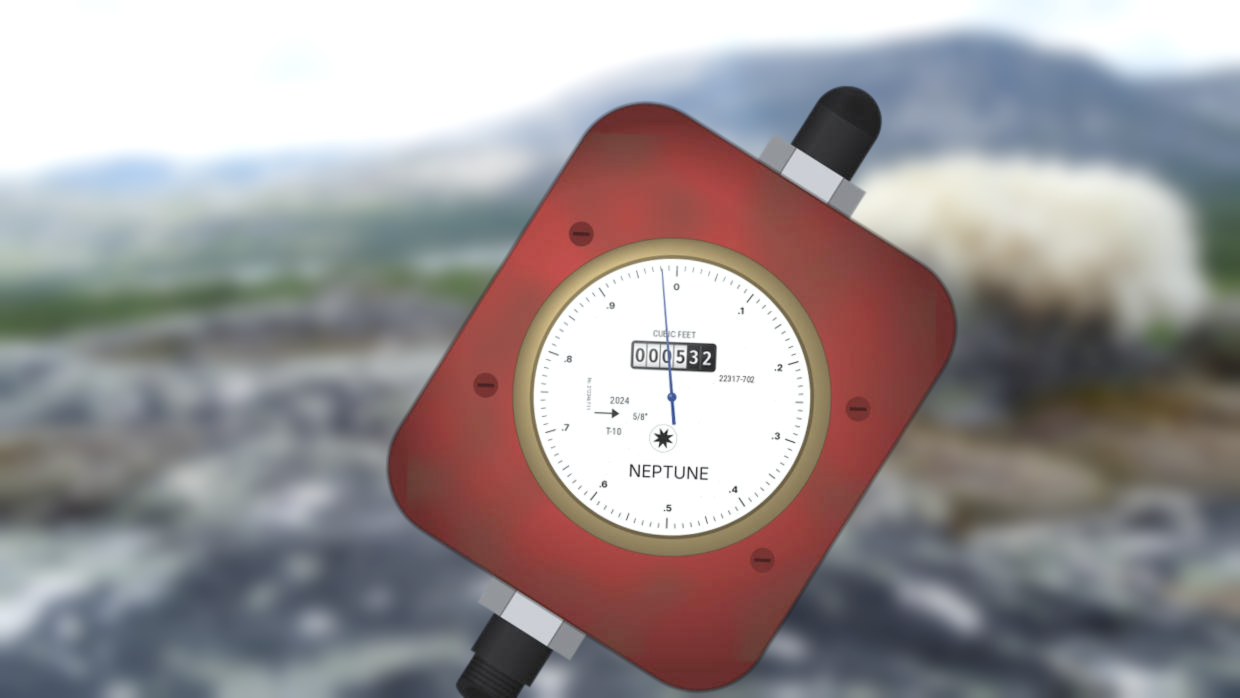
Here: 531.98 ft³
